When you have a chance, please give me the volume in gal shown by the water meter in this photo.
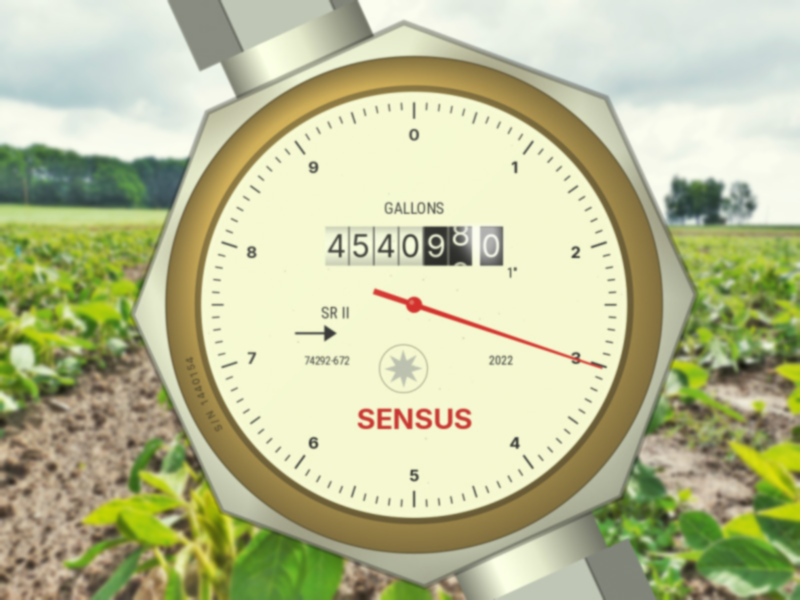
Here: 4540983.0 gal
